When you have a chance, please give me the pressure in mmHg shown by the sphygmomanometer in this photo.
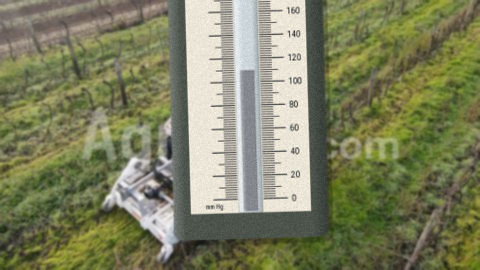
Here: 110 mmHg
